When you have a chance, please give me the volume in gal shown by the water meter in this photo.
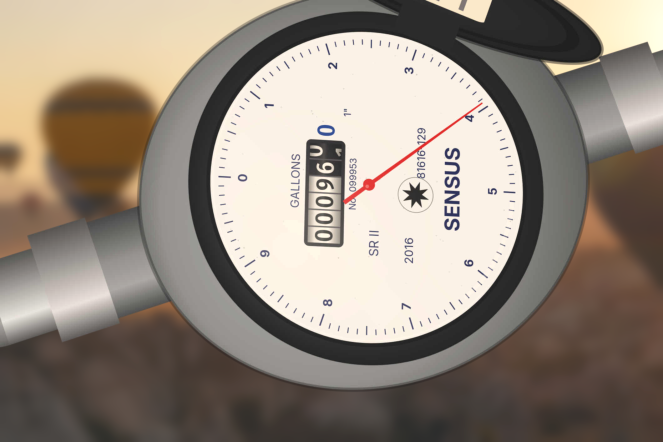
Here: 9603.9 gal
